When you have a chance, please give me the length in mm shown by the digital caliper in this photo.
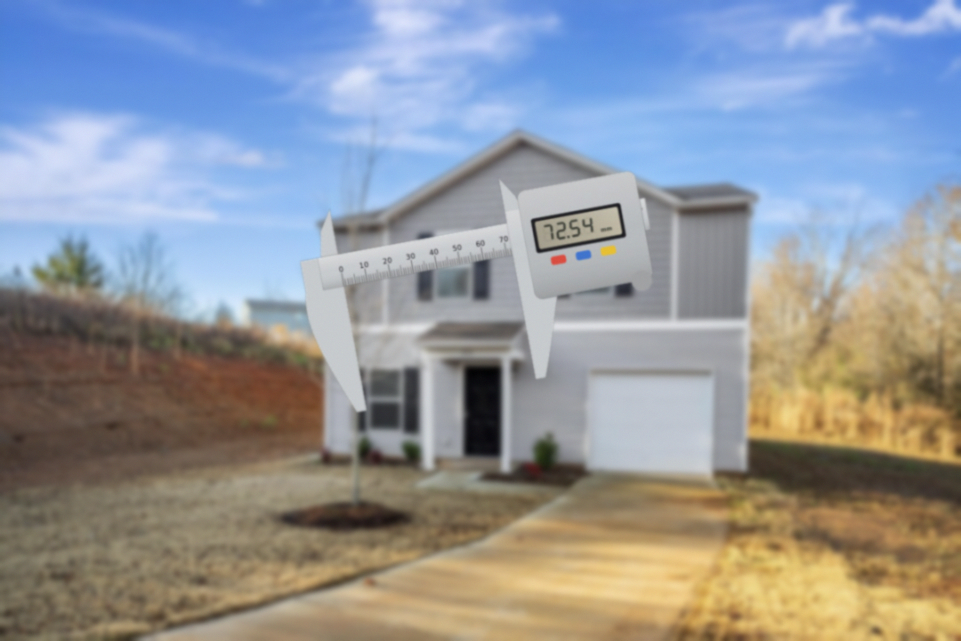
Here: 72.54 mm
